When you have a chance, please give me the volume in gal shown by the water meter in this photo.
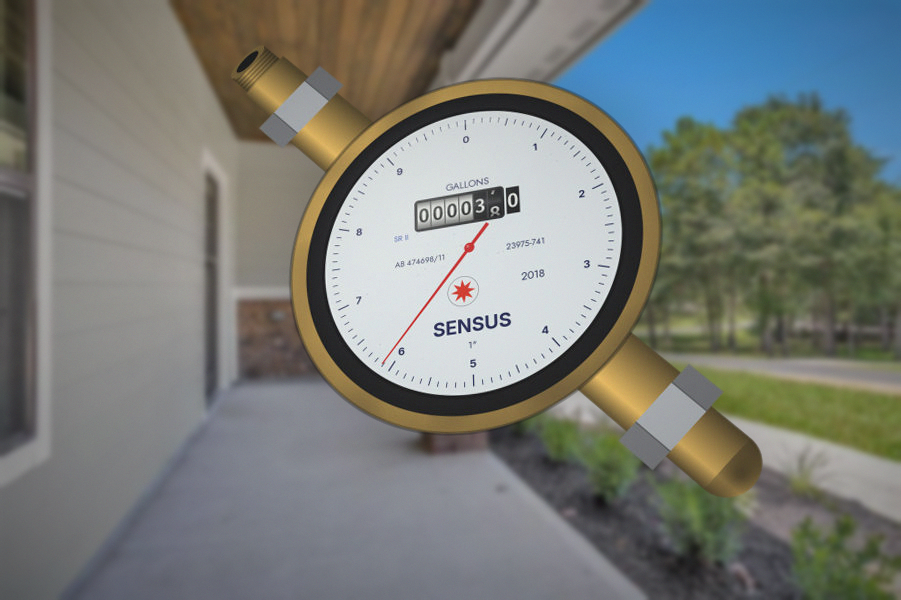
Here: 376.1 gal
